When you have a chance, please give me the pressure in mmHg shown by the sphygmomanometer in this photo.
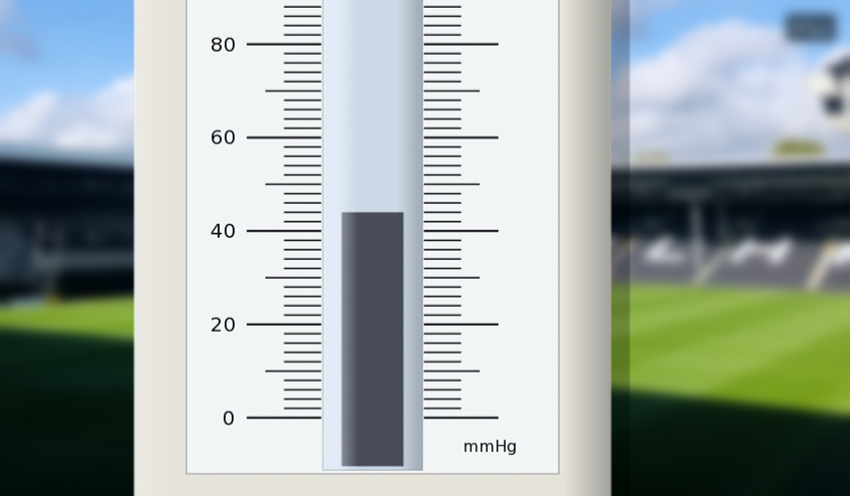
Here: 44 mmHg
